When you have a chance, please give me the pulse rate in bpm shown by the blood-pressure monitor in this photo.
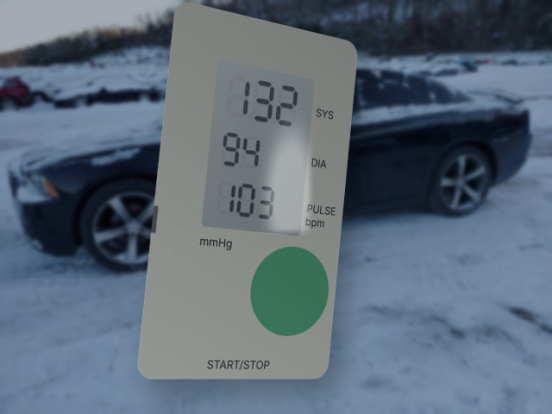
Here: 103 bpm
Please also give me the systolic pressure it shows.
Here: 132 mmHg
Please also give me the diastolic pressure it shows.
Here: 94 mmHg
